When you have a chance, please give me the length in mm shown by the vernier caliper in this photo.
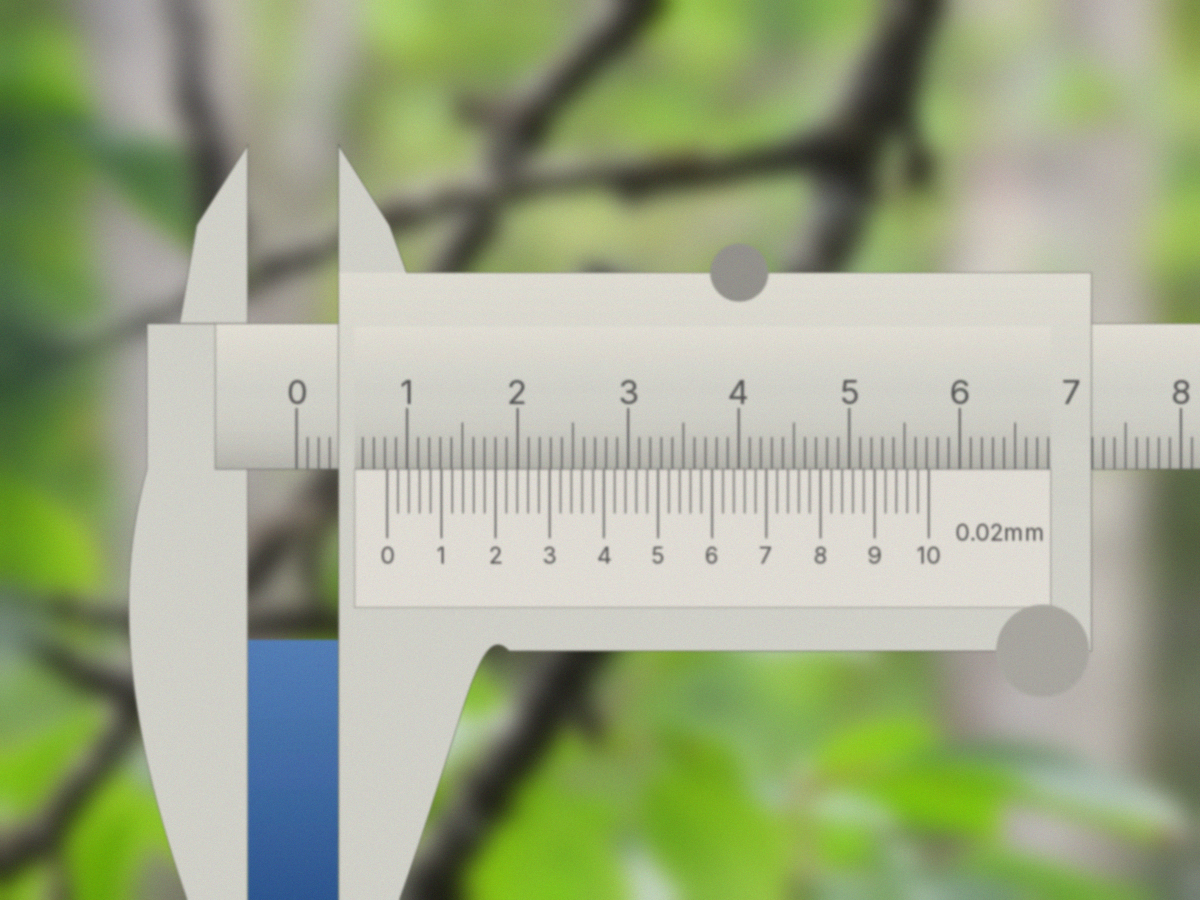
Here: 8.2 mm
